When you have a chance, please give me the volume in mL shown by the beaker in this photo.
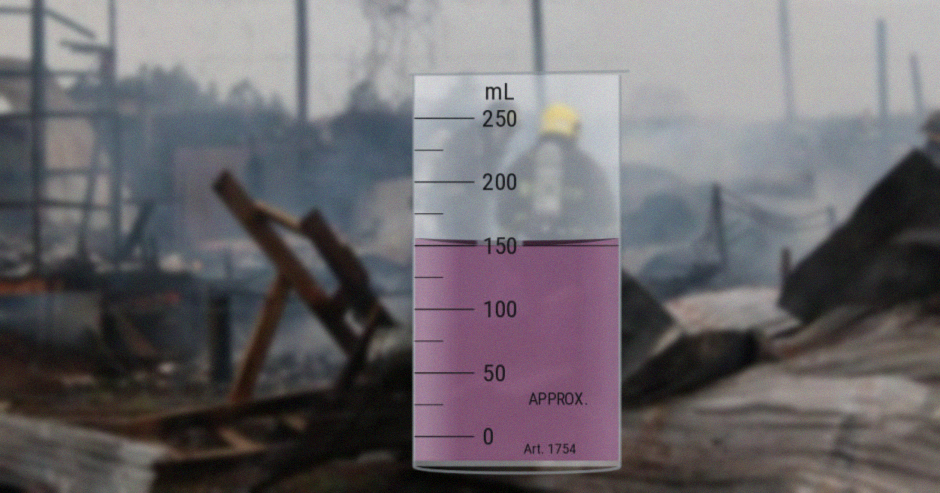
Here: 150 mL
